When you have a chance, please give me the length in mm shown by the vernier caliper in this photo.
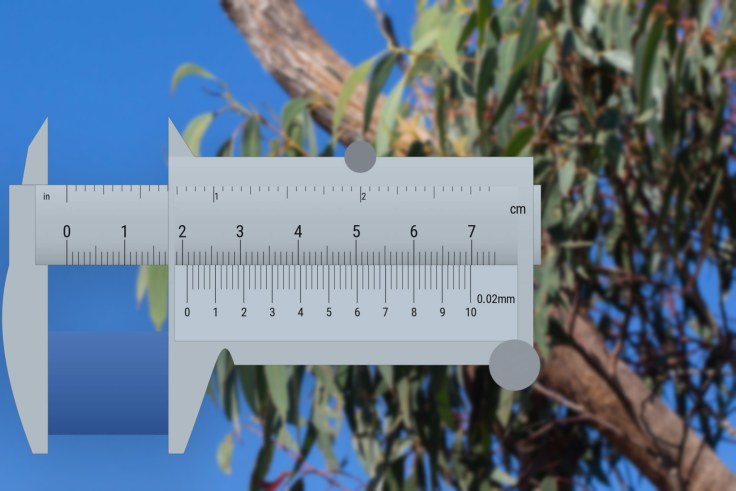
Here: 20.8 mm
